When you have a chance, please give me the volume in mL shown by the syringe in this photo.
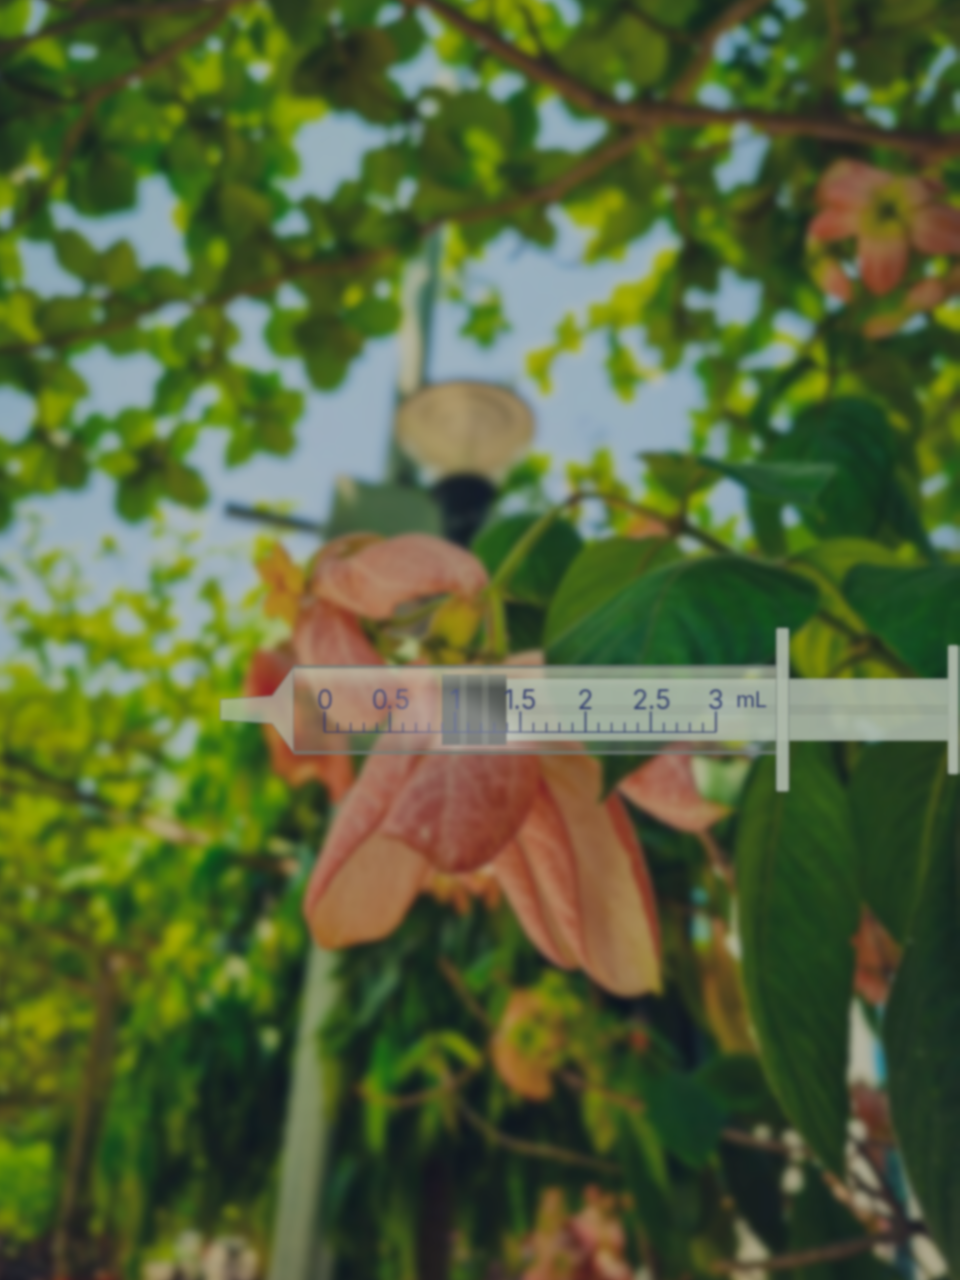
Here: 0.9 mL
